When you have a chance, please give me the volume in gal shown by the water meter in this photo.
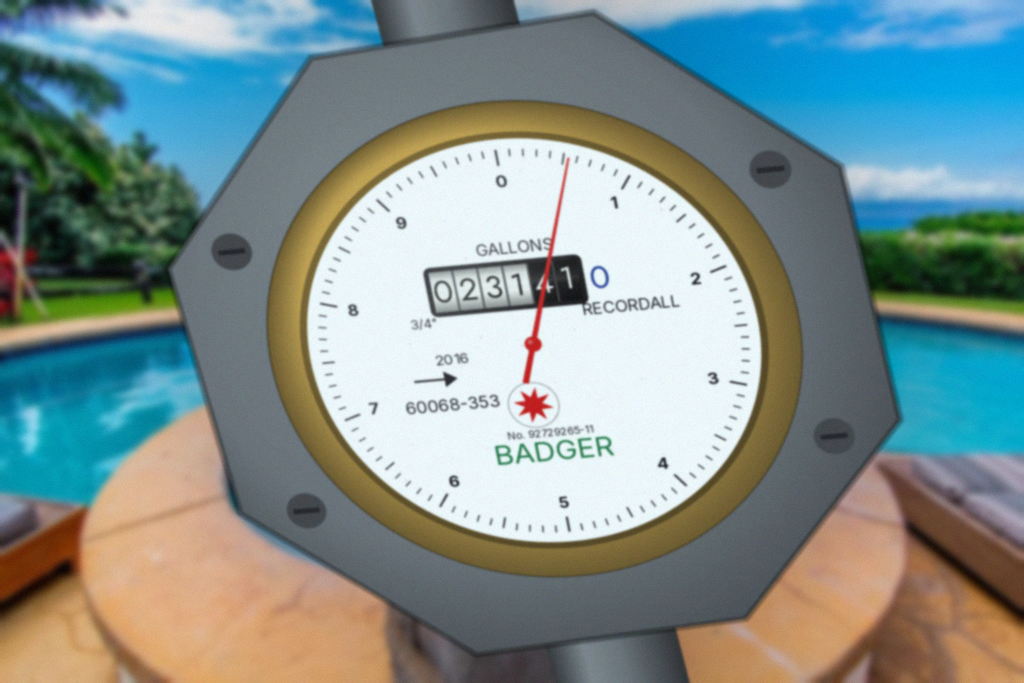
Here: 231410.5 gal
